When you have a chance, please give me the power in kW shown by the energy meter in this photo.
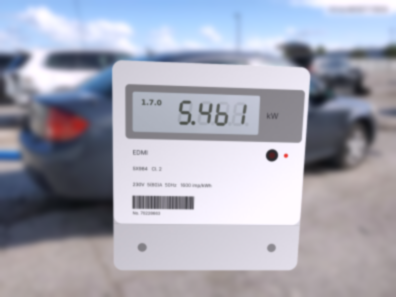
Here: 5.461 kW
